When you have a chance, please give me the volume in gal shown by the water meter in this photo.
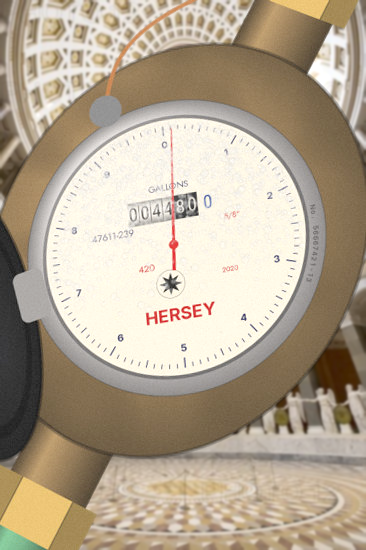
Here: 44800.1 gal
